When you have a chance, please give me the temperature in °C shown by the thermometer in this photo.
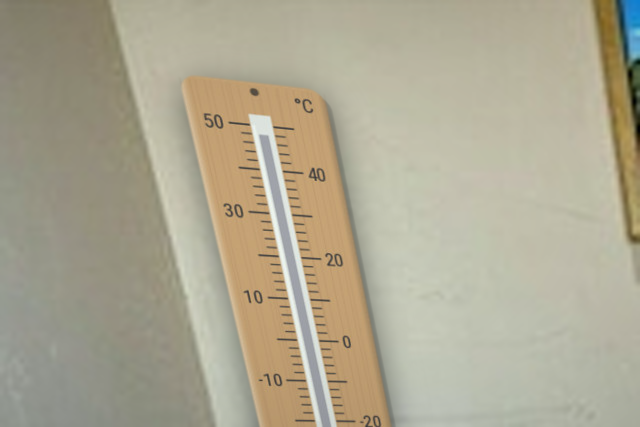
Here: 48 °C
